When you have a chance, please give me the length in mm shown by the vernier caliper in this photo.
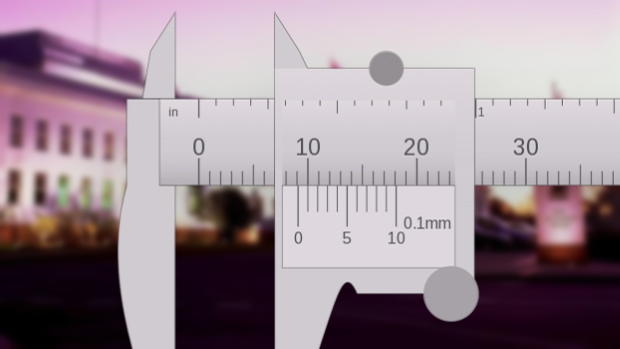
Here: 9.1 mm
